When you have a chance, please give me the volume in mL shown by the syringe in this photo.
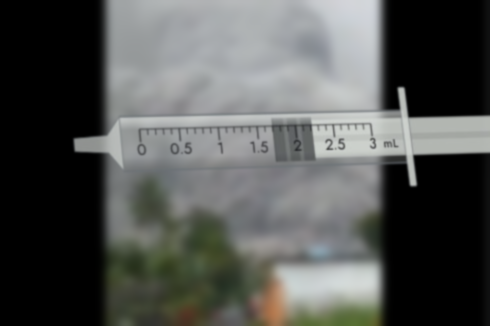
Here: 1.7 mL
